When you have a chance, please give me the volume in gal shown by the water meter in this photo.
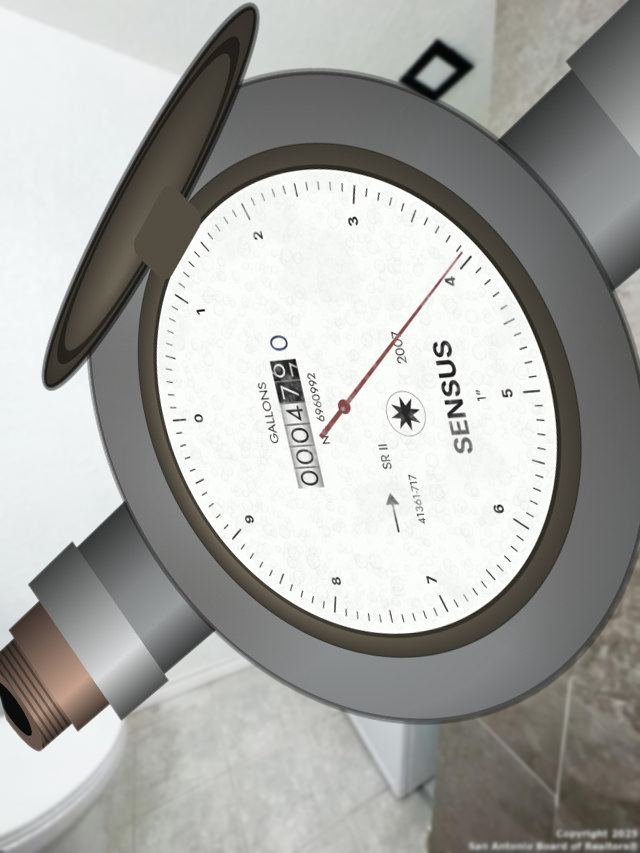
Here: 4763.9 gal
